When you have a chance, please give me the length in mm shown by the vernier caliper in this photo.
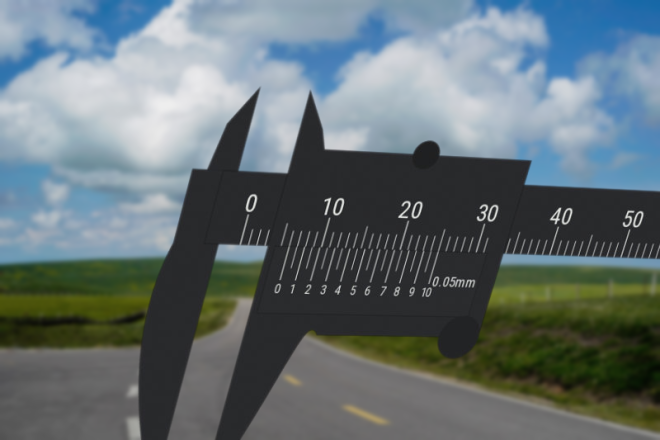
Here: 6.0 mm
